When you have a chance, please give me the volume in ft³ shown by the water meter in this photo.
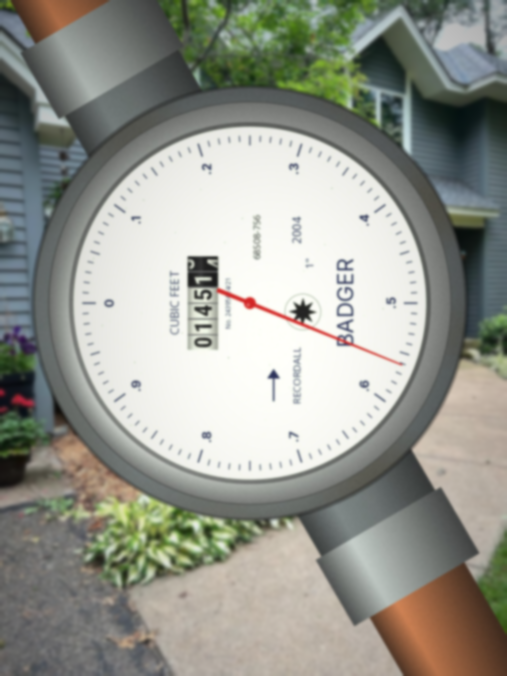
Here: 14513.56 ft³
